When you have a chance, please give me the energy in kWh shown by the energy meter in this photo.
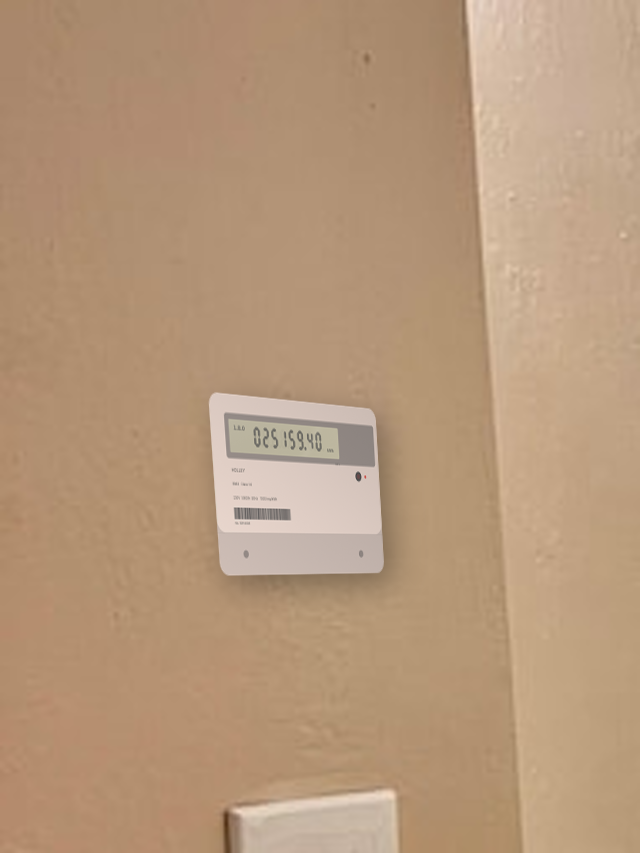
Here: 25159.40 kWh
